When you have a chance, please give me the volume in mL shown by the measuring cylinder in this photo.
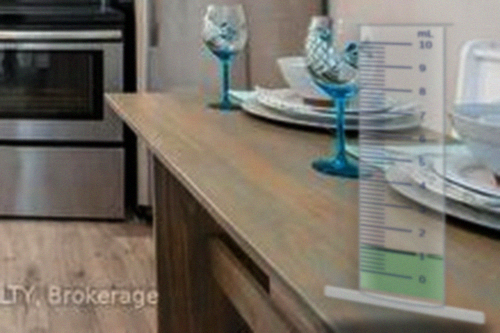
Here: 1 mL
